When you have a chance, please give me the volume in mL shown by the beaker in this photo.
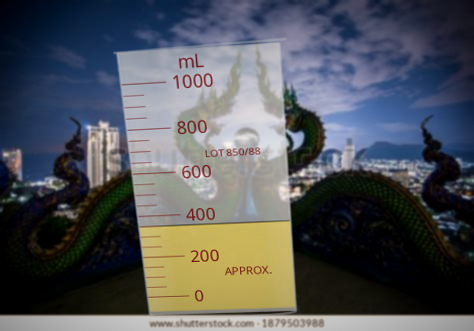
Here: 350 mL
